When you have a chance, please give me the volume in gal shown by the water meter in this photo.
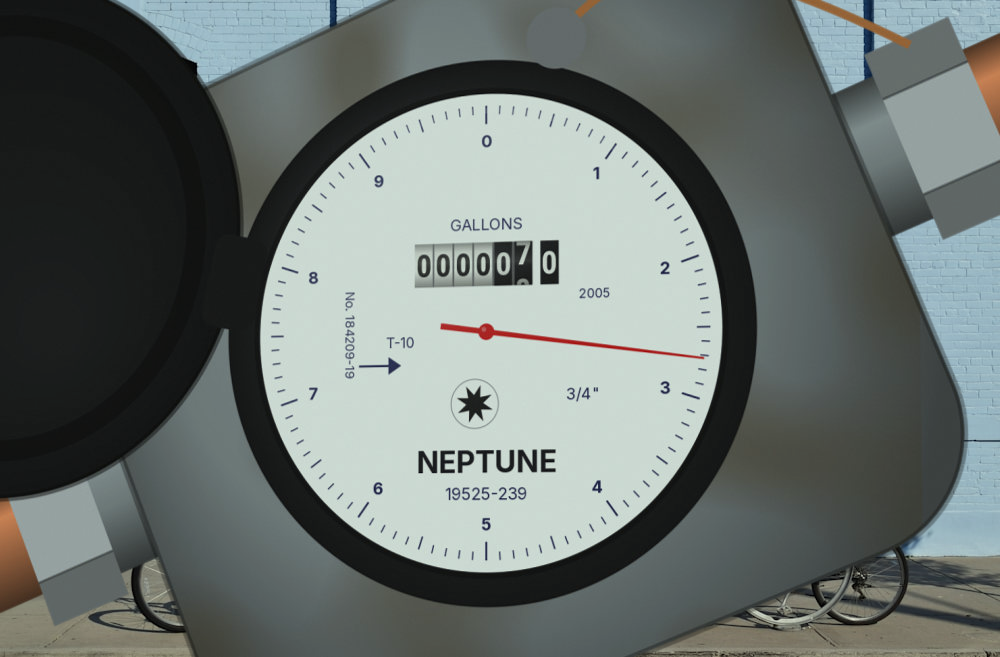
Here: 72.7 gal
